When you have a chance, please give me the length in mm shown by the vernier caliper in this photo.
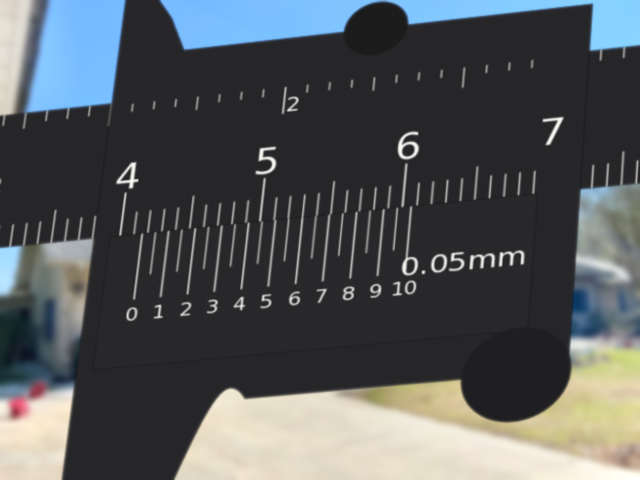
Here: 41.6 mm
